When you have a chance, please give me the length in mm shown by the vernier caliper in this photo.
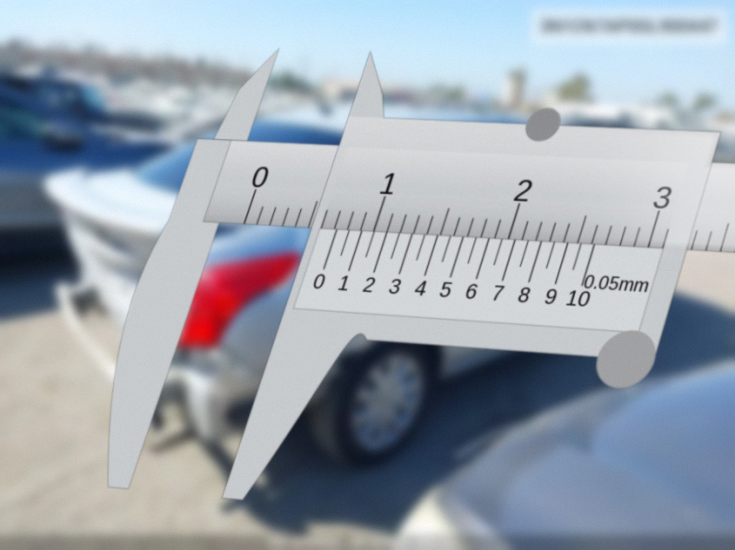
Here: 7.2 mm
